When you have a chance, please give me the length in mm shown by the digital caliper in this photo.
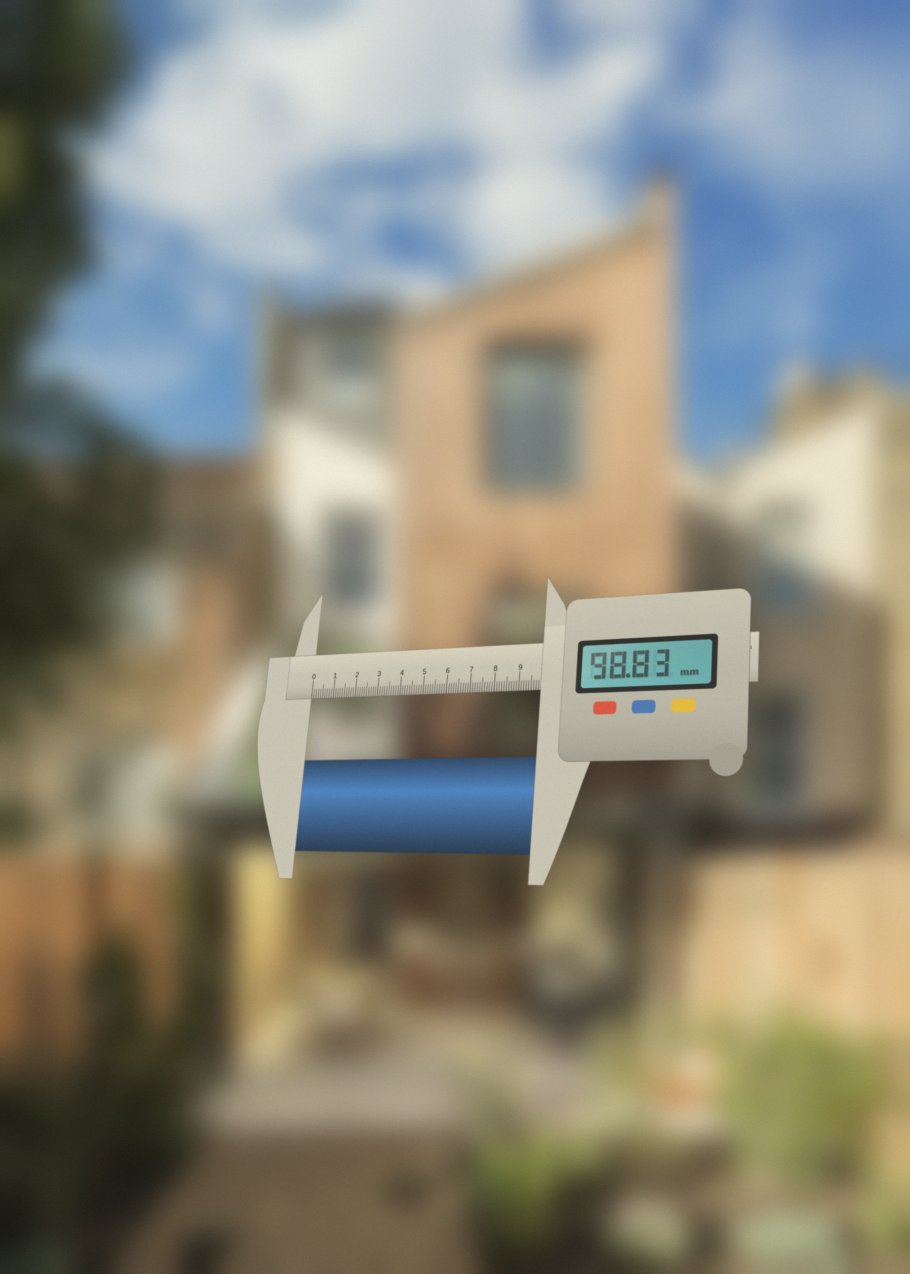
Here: 98.83 mm
